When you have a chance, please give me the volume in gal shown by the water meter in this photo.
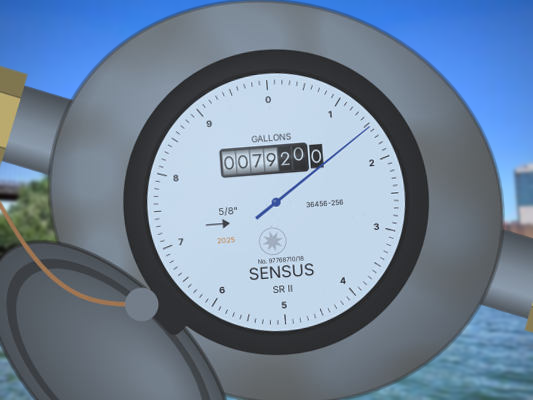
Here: 79201.5 gal
